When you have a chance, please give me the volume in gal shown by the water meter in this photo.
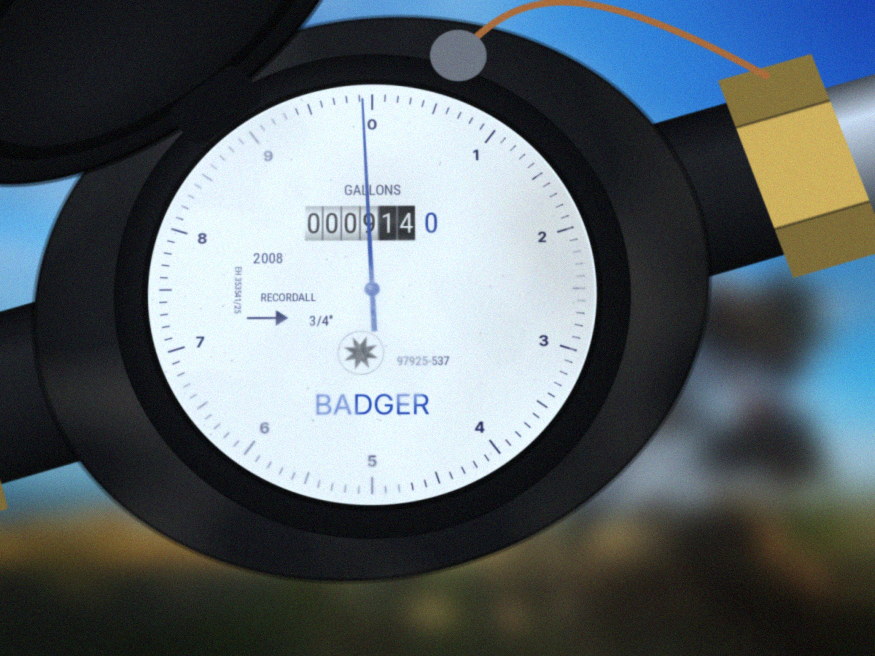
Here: 9139.9 gal
